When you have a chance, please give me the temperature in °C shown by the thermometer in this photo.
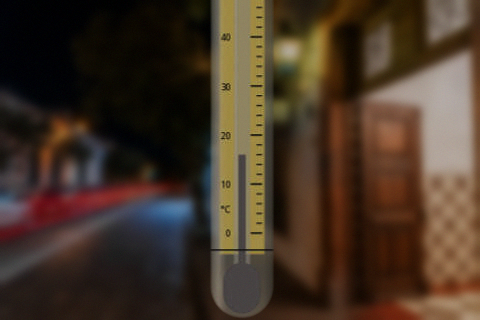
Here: 16 °C
